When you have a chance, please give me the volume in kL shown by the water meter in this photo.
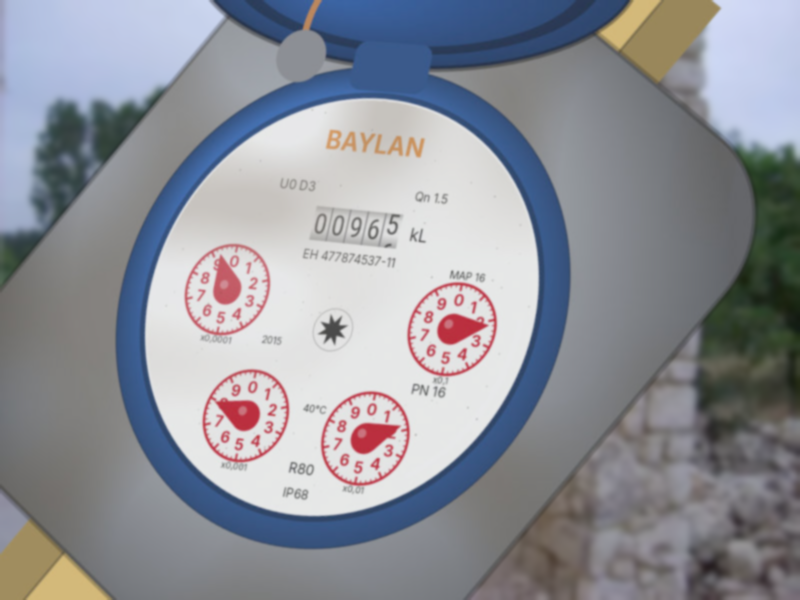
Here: 965.2179 kL
